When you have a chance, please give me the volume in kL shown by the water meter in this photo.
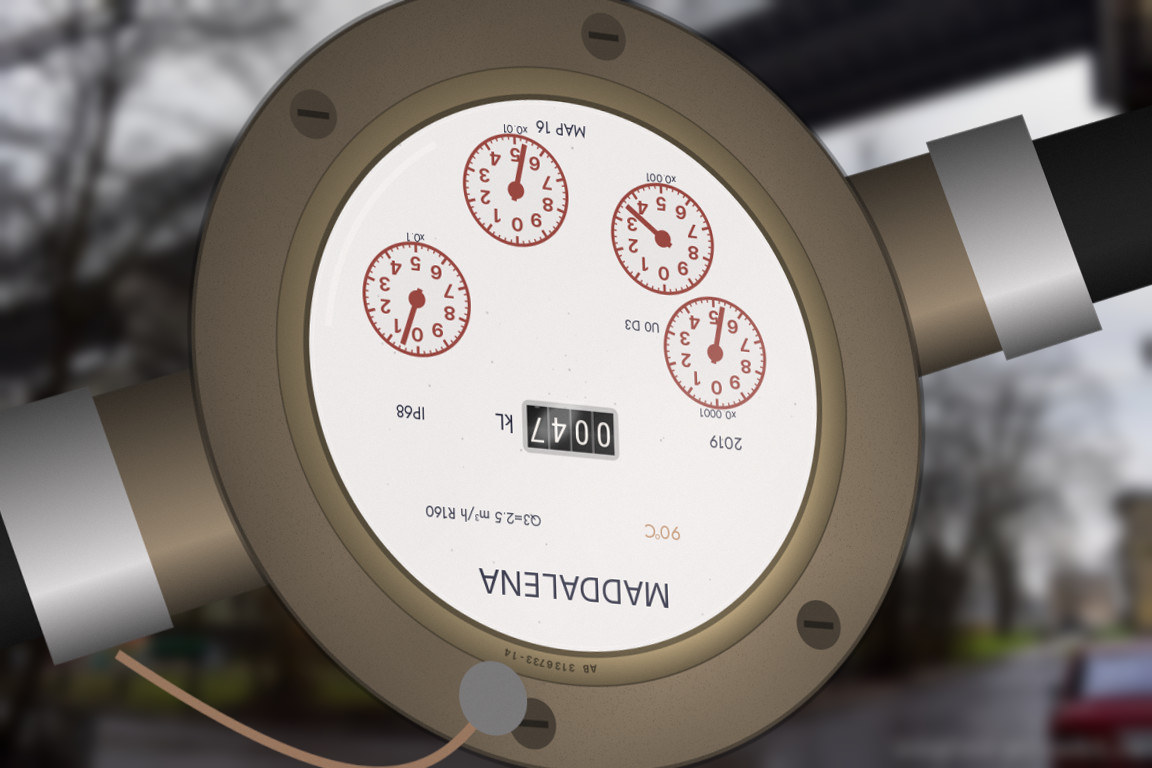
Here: 47.0535 kL
